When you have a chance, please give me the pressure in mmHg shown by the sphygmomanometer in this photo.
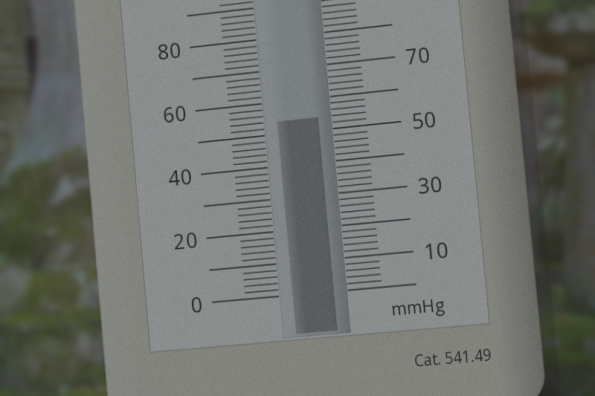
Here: 54 mmHg
